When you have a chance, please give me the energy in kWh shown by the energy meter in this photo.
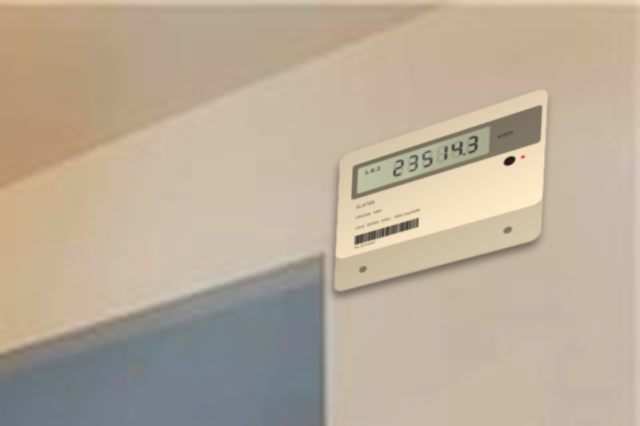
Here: 23514.3 kWh
